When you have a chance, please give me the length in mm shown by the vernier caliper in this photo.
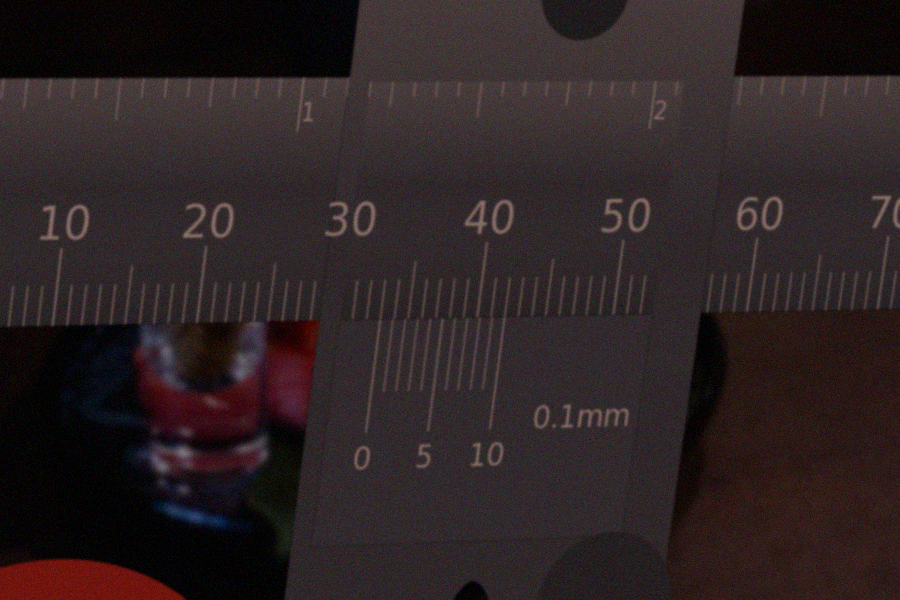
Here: 33.0 mm
